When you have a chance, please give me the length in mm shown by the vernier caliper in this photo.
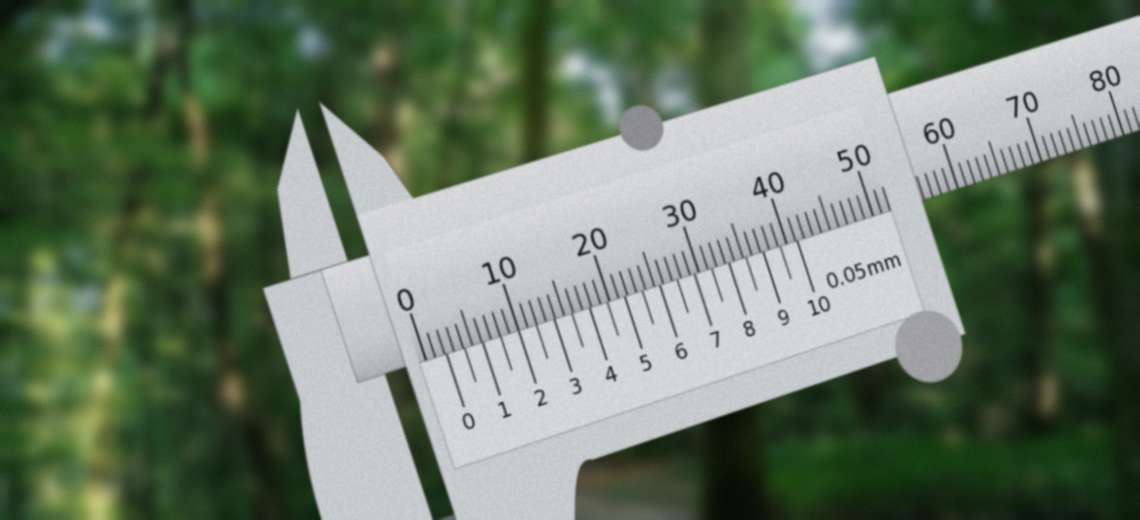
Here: 2.2 mm
